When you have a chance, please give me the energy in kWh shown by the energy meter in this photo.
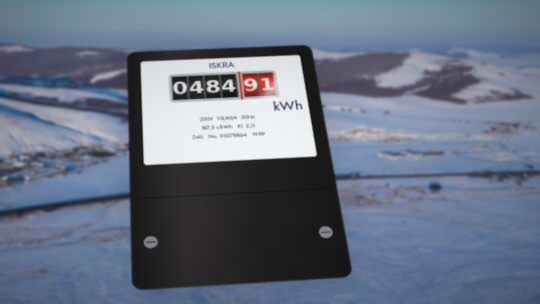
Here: 484.91 kWh
